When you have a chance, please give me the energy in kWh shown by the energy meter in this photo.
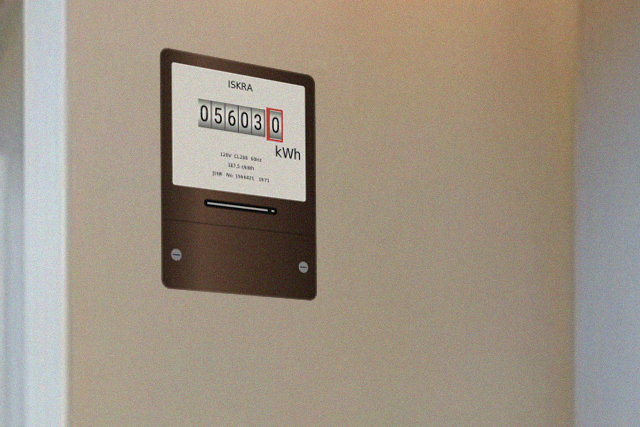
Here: 5603.0 kWh
